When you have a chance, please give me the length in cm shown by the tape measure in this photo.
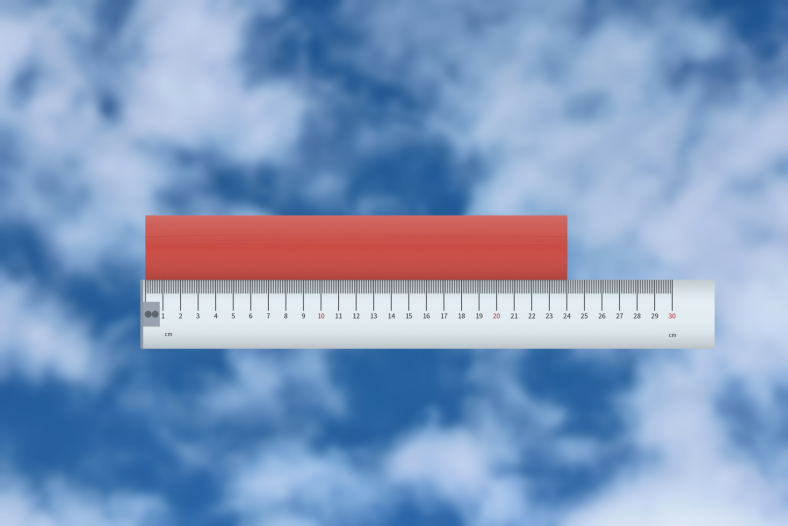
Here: 24 cm
